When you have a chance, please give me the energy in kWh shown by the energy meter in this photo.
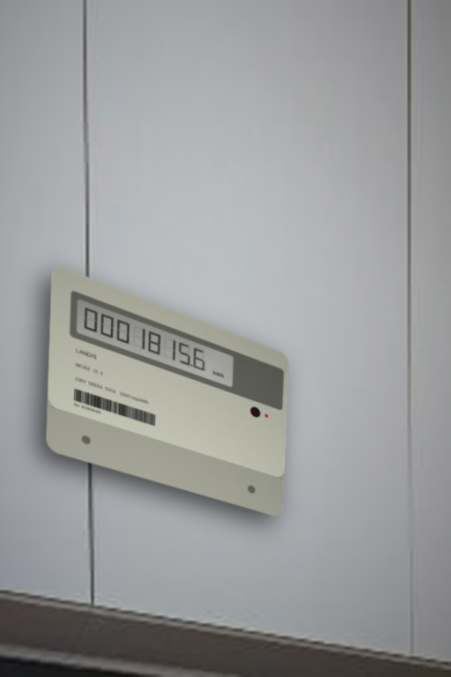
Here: 1815.6 kWh
